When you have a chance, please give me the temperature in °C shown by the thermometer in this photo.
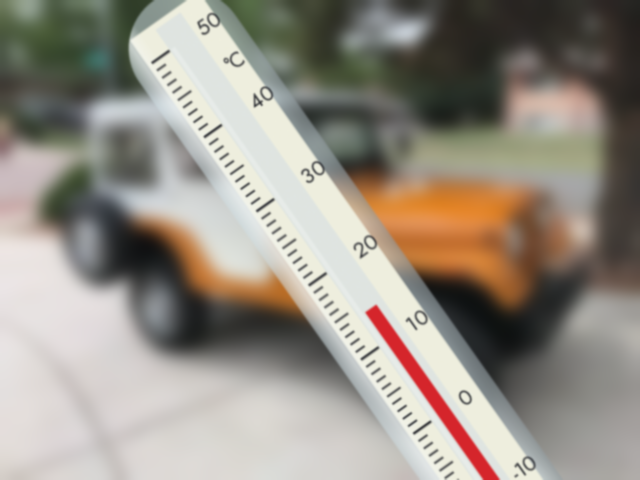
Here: 14 °C
